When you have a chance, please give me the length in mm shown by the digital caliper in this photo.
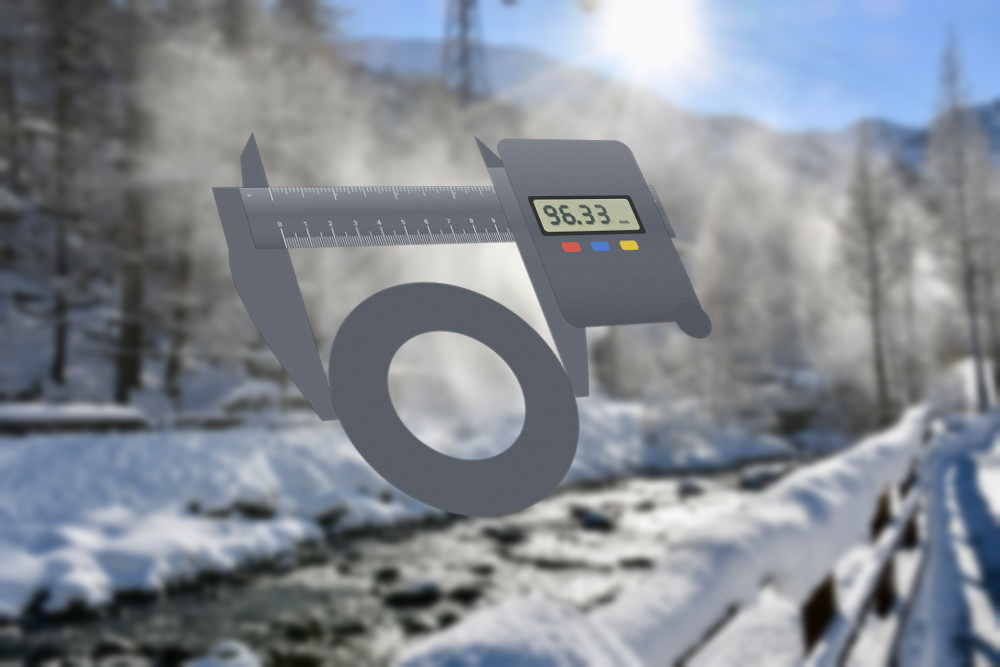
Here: 96.33 mm
